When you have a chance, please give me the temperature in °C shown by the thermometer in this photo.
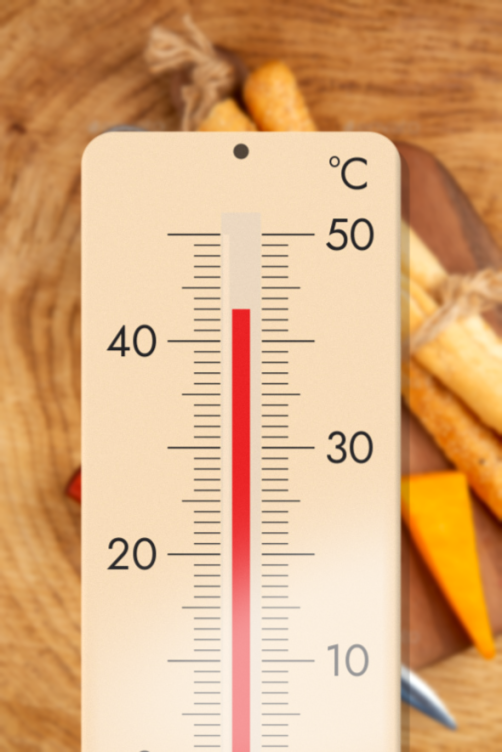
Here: 43 °C
